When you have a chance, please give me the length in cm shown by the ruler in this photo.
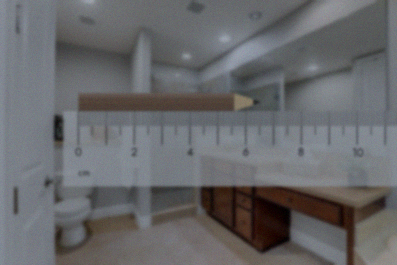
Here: 6.5 cm
